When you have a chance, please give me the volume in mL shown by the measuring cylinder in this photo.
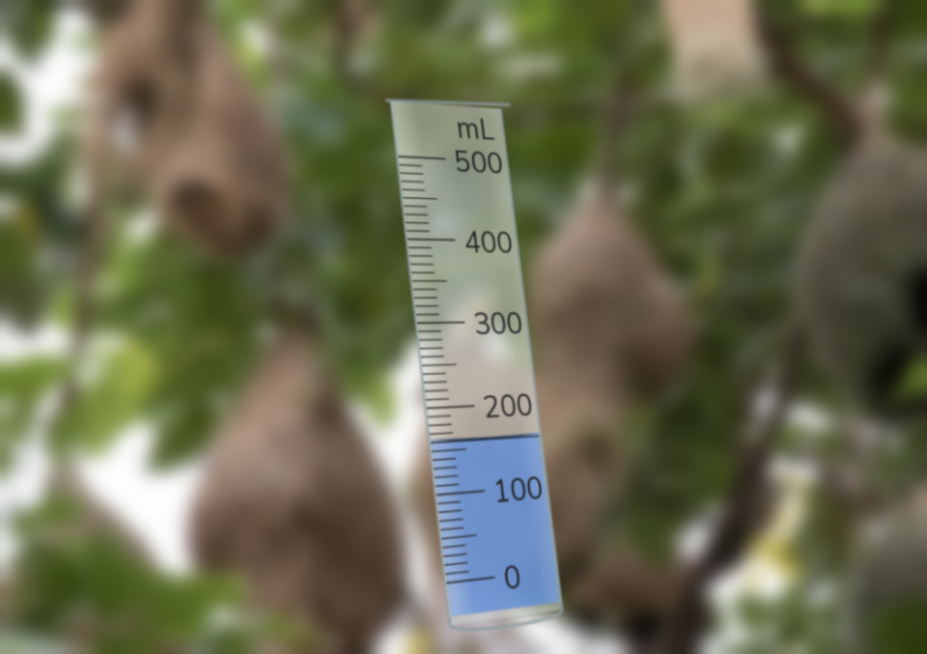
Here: 160 mL
